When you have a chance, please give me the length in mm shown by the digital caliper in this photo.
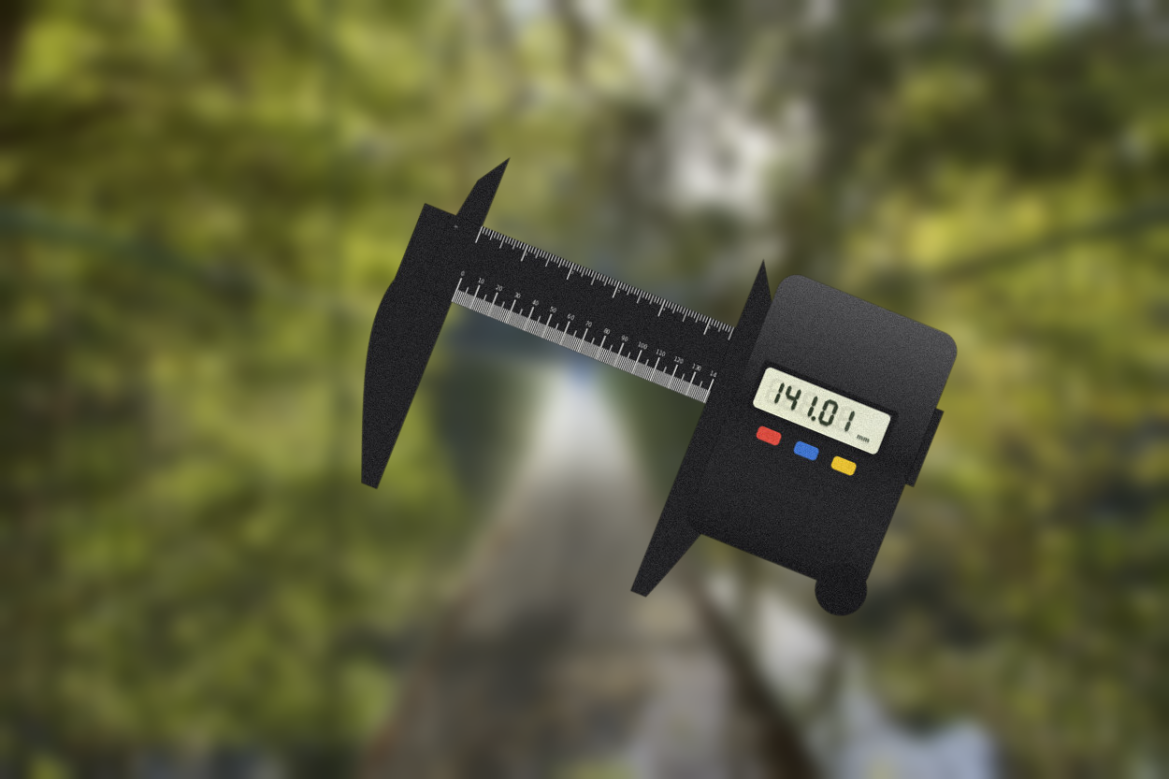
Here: 141.01 mm
